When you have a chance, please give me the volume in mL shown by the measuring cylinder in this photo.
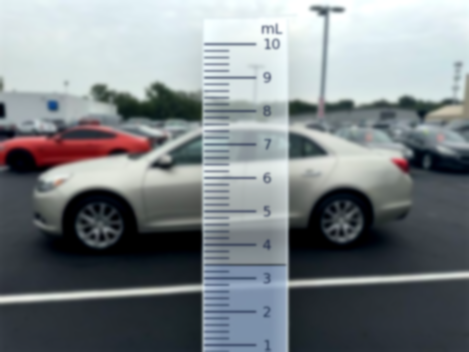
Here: 3.4 mL
